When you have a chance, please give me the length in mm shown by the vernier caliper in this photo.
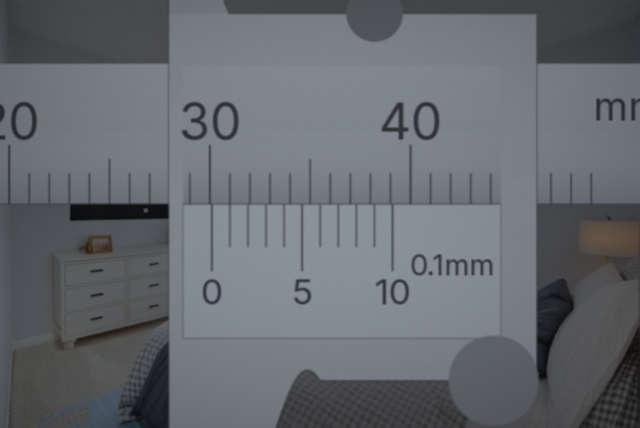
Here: 30.1 mm
